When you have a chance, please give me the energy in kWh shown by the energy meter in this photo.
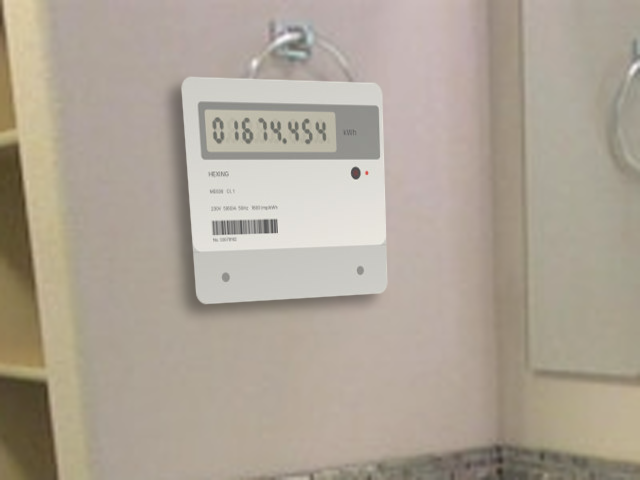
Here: 1674.454 kWh
